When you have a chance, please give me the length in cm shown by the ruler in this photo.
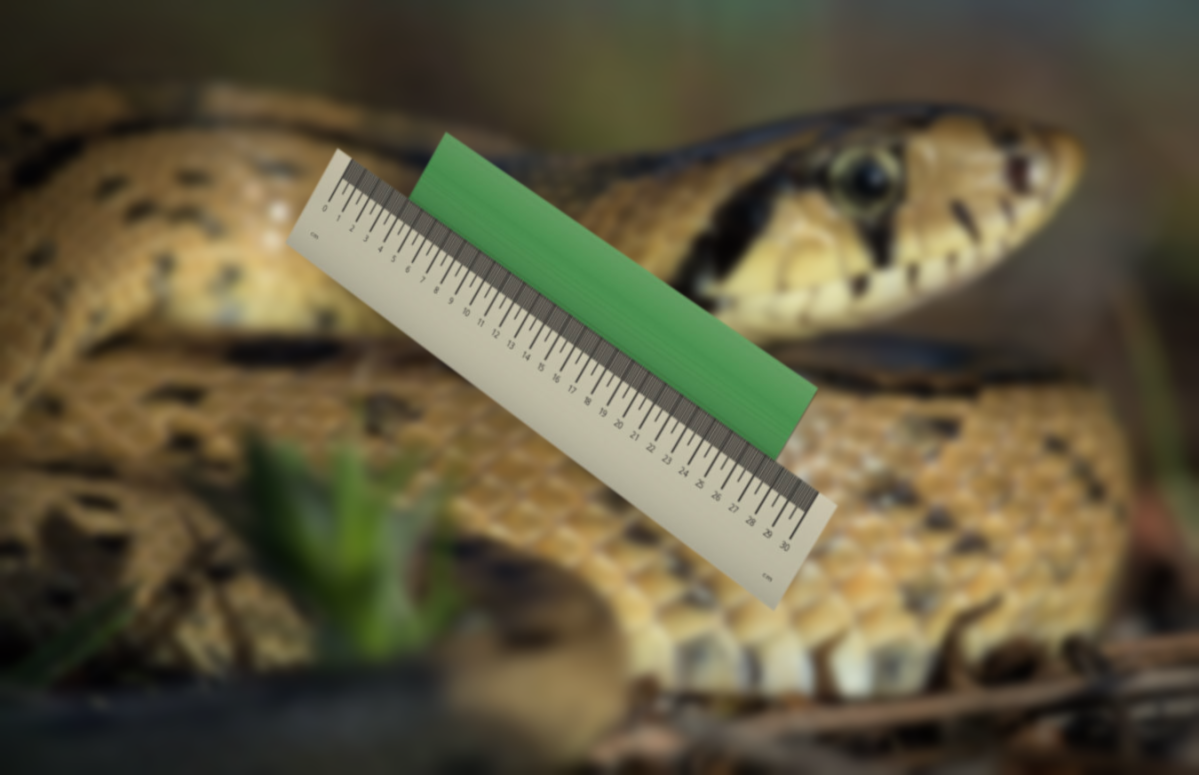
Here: 23.5 cm
